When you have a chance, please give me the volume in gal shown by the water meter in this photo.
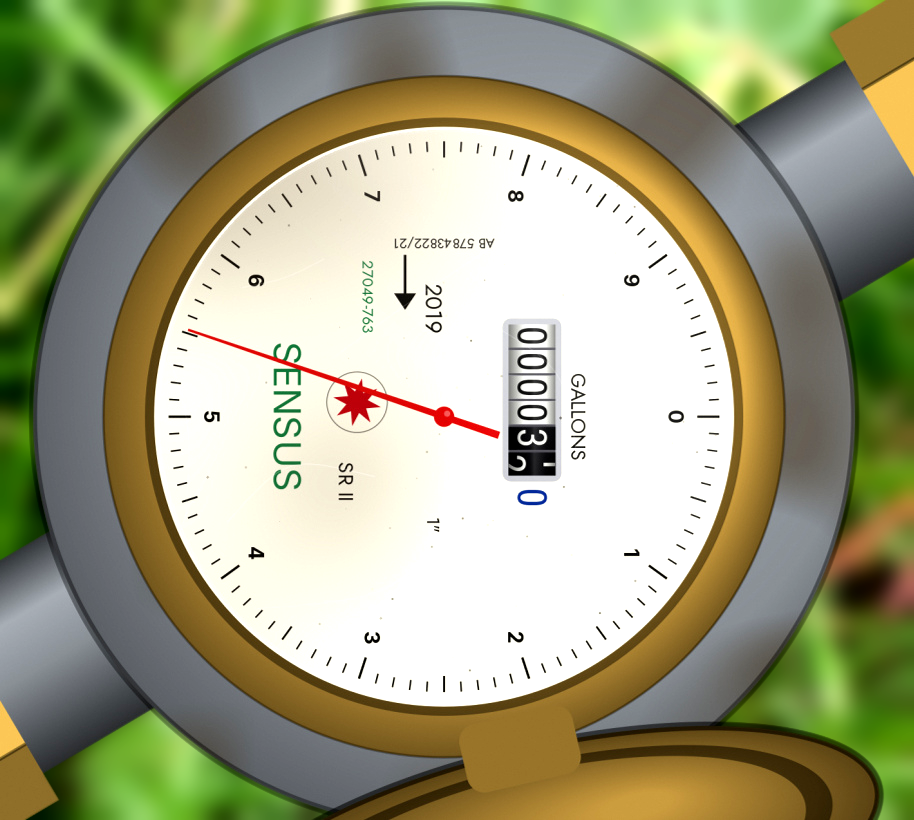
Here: 315.5 gal
